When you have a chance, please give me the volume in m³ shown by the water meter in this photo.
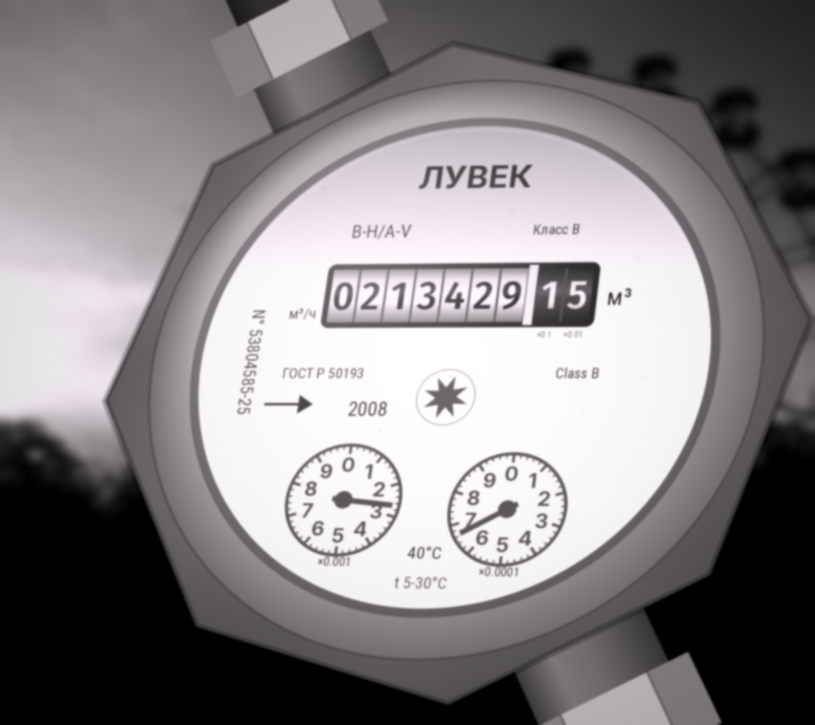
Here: 213429.1526 m³
